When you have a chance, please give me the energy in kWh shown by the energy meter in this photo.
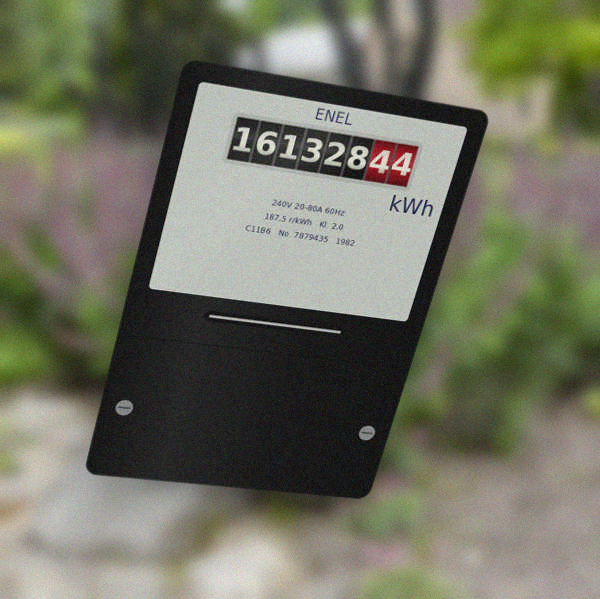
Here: 161328.44 kWh
